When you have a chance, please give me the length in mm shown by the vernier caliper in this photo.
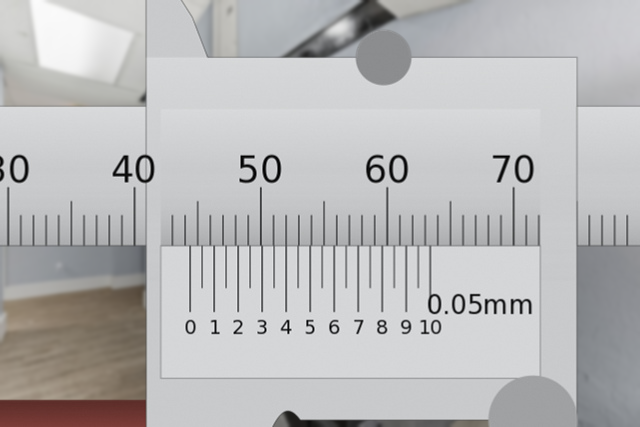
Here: 44.4 mm
